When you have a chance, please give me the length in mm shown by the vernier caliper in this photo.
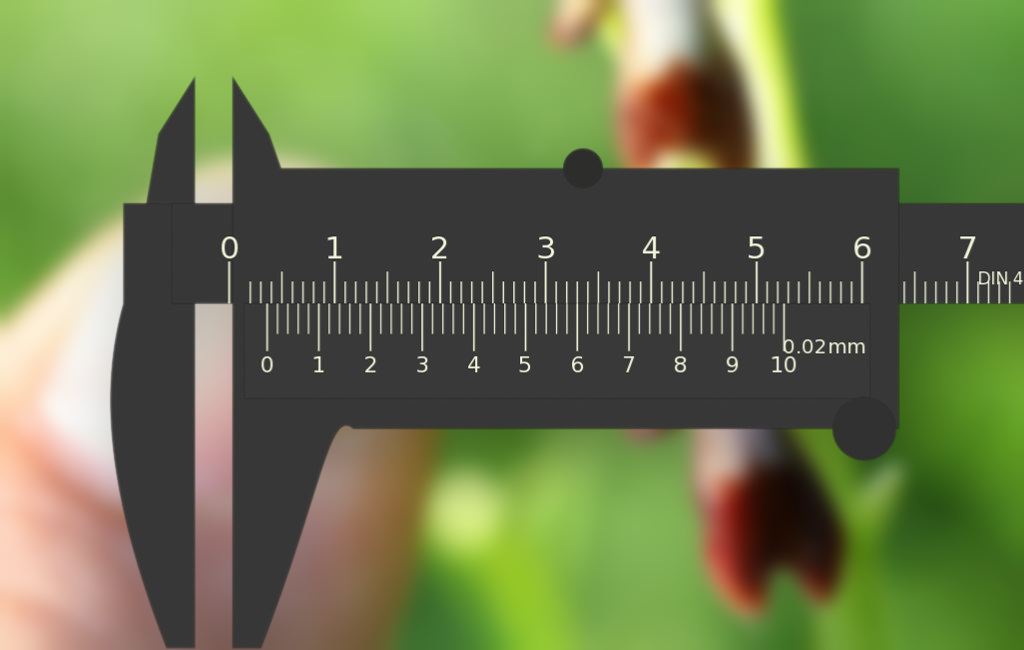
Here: 3.6 mm
